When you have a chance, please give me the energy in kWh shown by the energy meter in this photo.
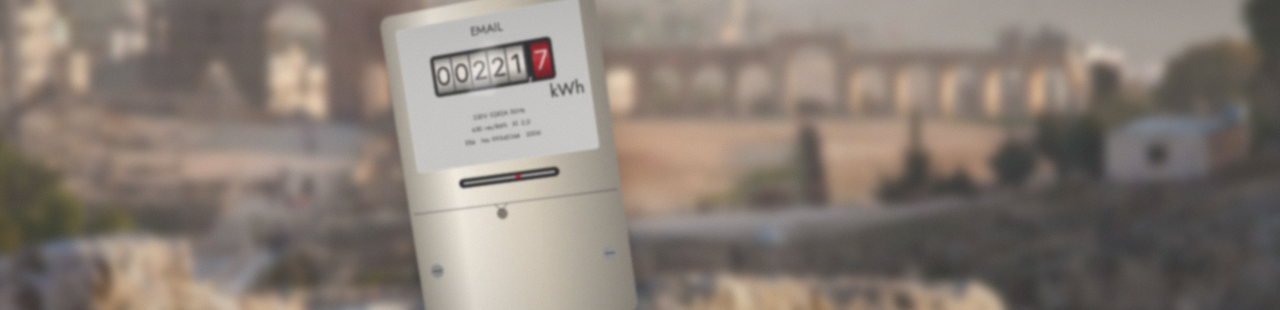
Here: 221.7 kWh
